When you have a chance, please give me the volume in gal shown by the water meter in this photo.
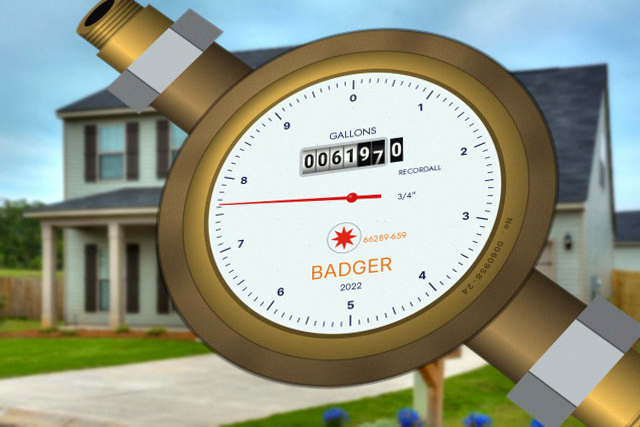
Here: 61967.6 gal
